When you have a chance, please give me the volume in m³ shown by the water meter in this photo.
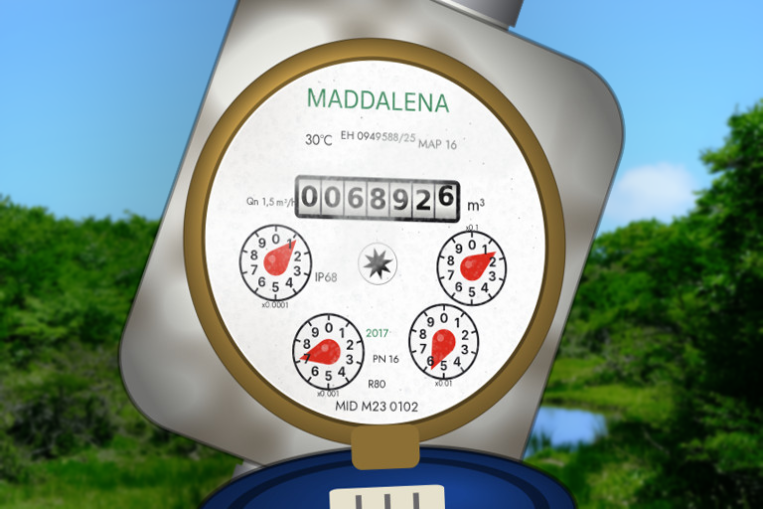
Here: 68926.1571 m³
